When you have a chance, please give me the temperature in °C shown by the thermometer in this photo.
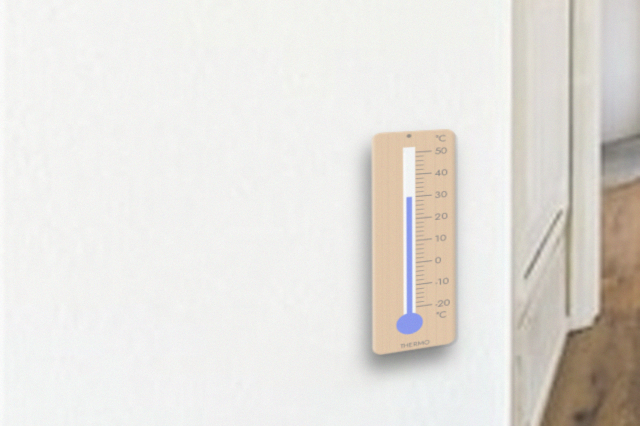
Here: 30 °C
